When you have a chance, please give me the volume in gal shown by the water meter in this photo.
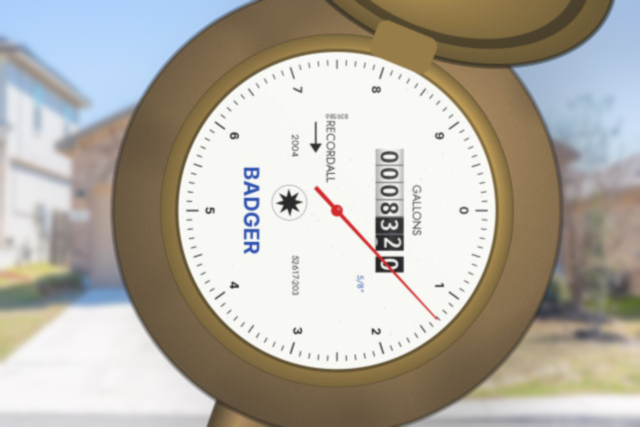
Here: 8321.3 gal
